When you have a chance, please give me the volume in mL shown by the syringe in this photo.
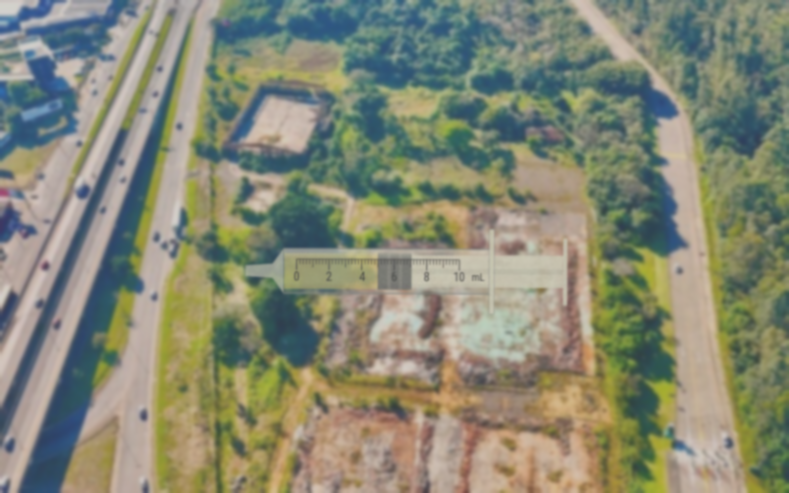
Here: 5 mL
